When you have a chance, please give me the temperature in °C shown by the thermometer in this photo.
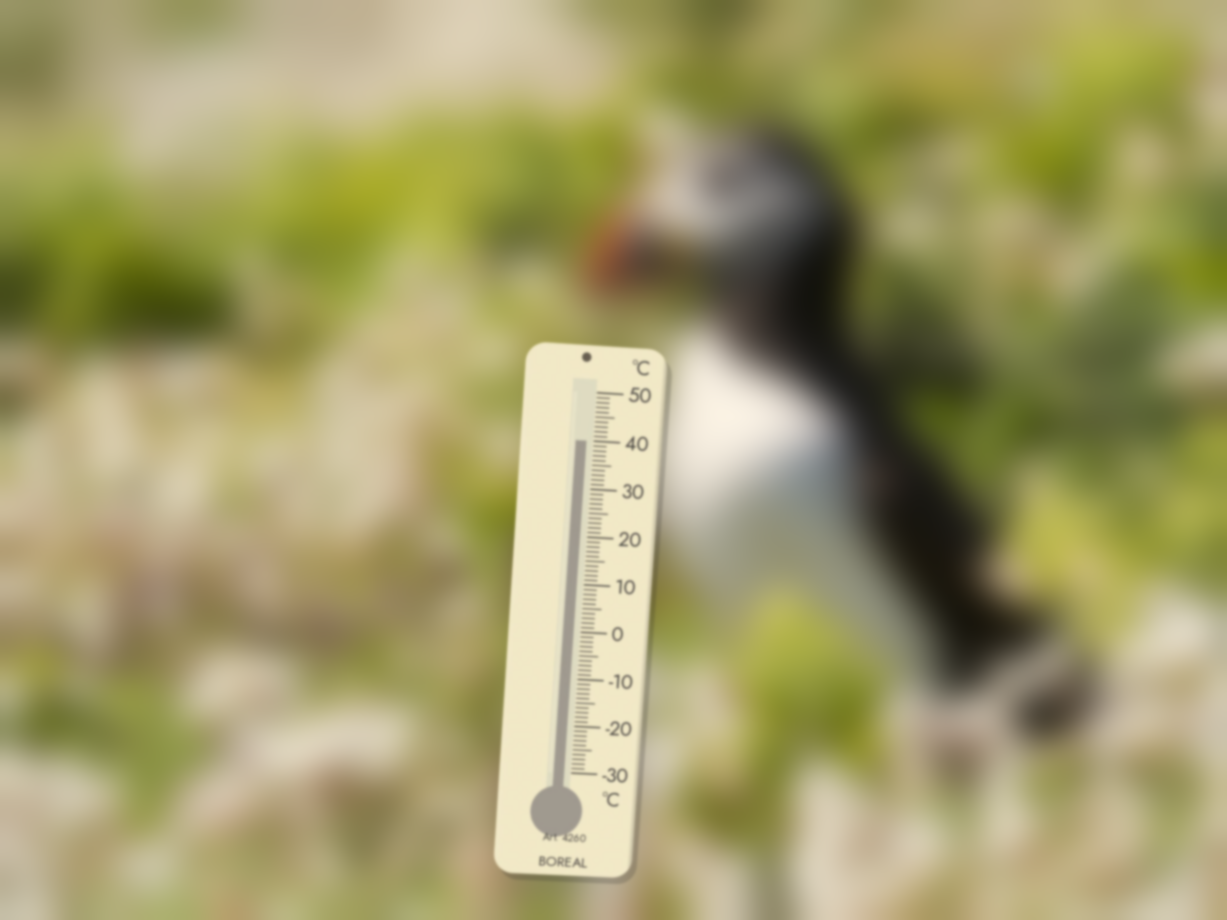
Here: 40 °C
